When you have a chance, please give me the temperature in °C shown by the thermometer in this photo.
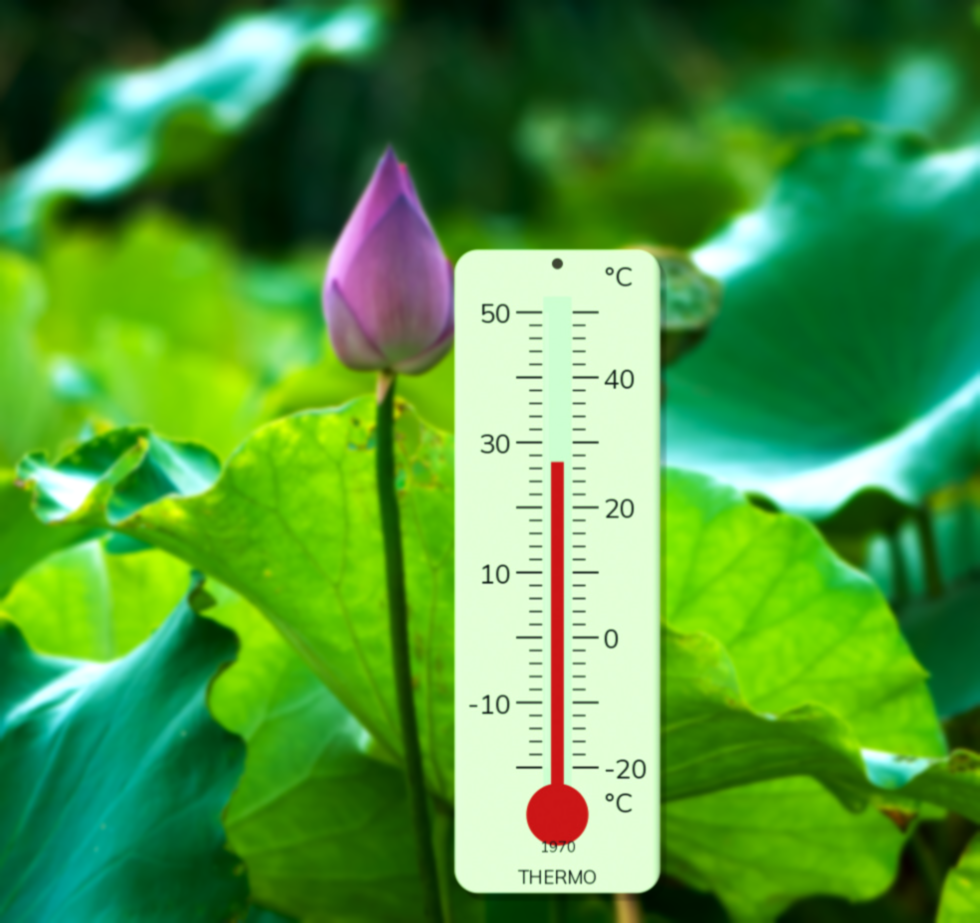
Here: 27 °C
